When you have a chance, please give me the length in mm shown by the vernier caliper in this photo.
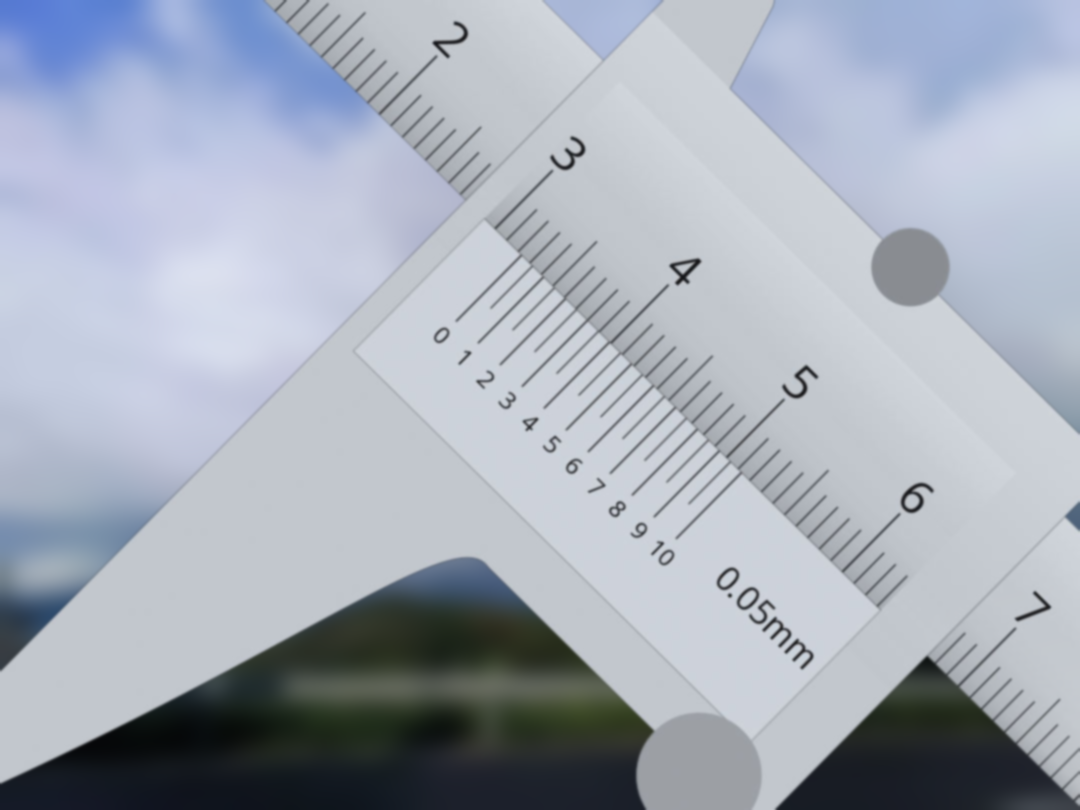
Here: 32.3 mm
